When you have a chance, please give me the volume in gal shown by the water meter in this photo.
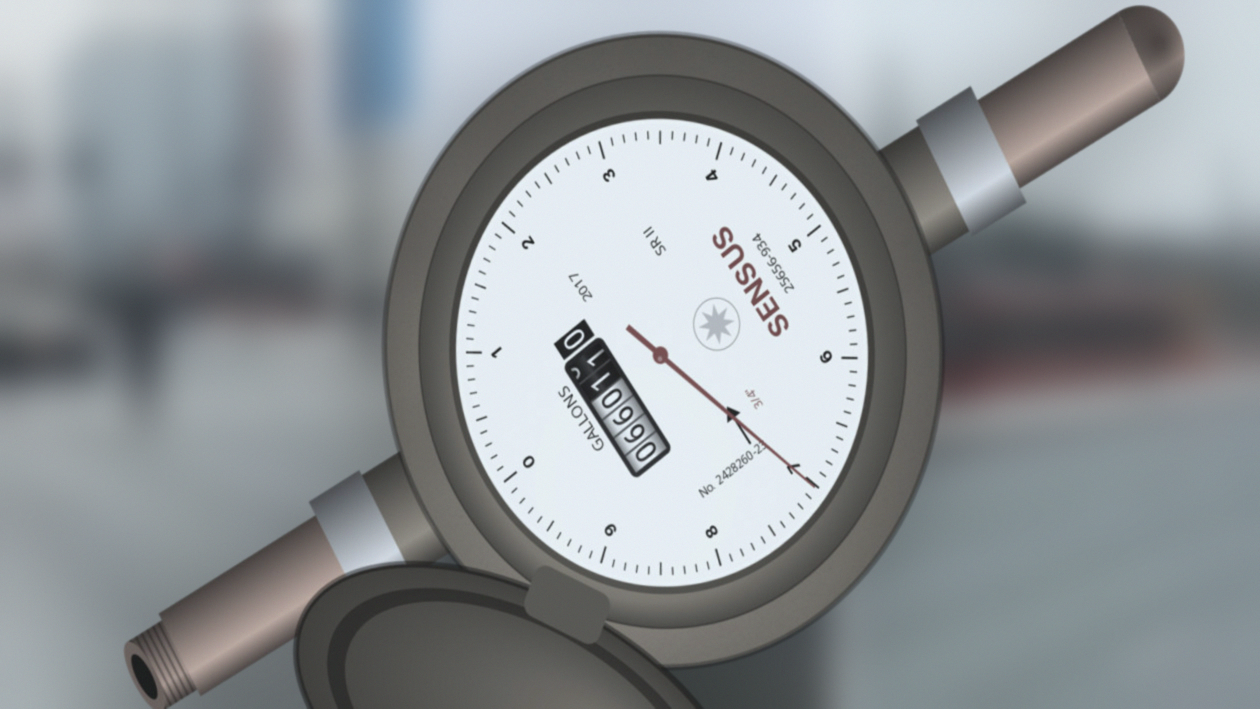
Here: 660107.0 gal
